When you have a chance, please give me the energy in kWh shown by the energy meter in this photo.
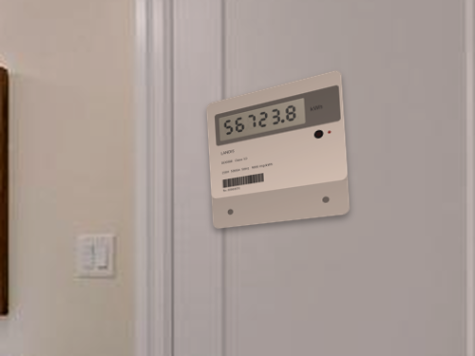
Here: 56723.8 kWh
